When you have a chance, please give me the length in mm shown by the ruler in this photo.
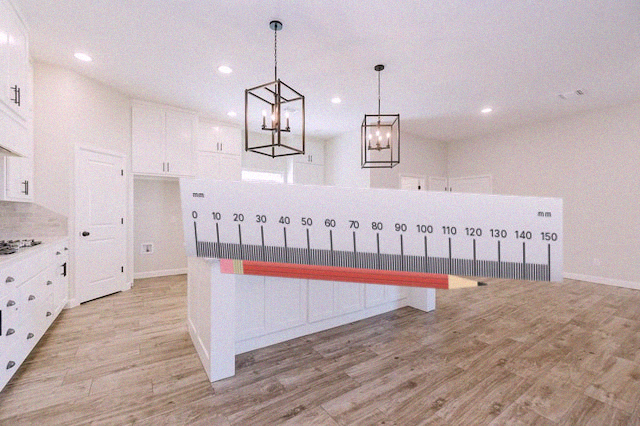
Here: 115 mm
